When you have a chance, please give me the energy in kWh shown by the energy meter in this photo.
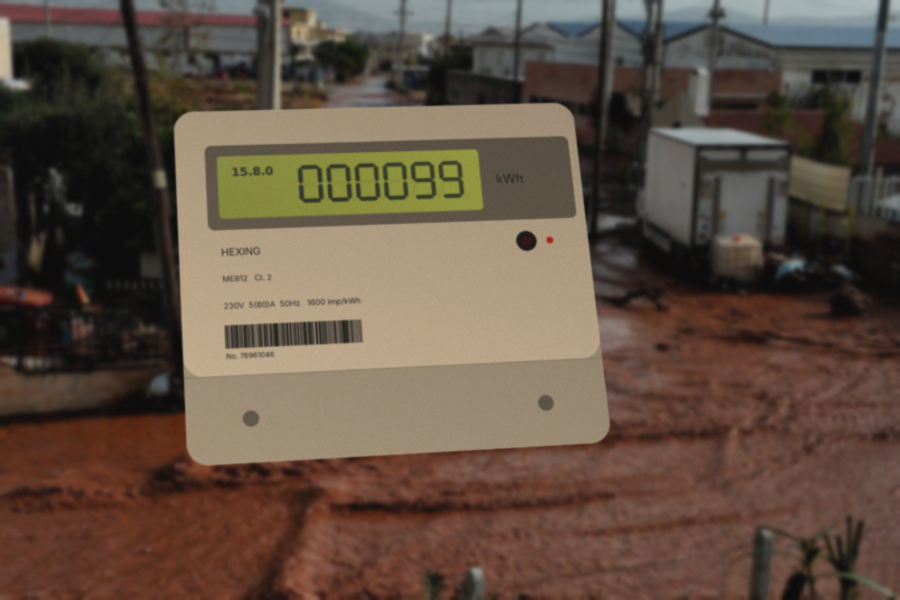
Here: 99 kWh
